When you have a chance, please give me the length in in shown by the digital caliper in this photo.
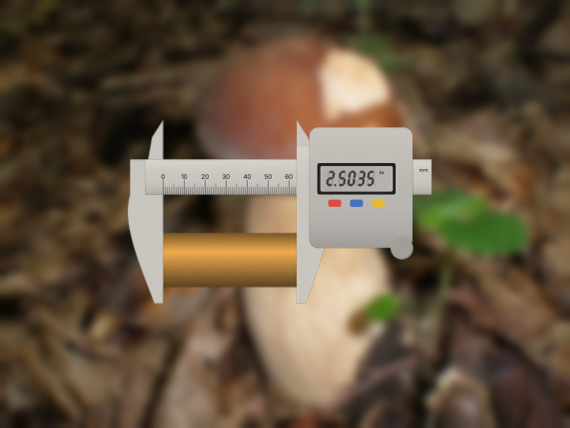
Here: 2.5035 in
